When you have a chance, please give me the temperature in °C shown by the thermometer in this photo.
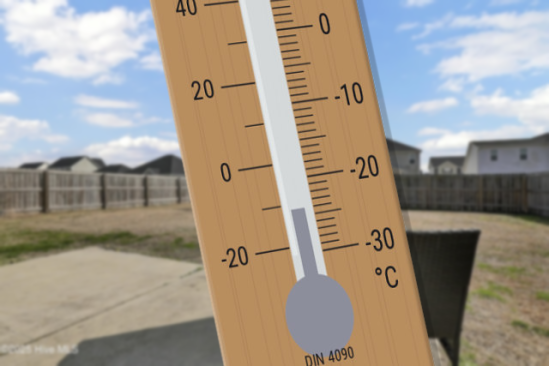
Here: -24 °C
